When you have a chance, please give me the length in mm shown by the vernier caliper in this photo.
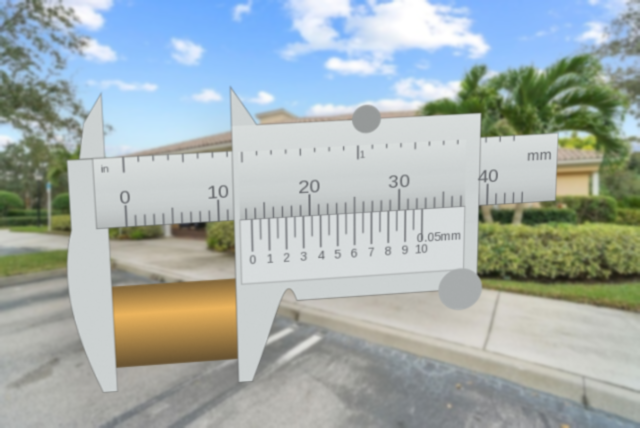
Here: 13.6 mm
